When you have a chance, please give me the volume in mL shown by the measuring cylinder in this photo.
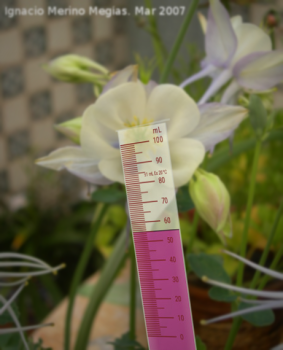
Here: 55 mL
